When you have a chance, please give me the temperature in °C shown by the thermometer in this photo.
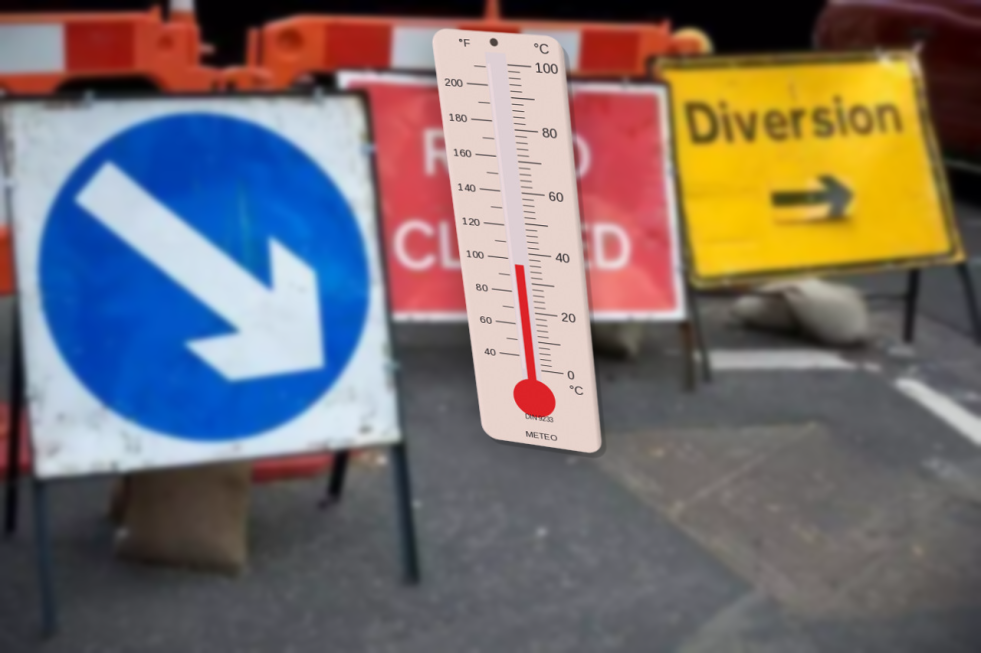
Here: 36 °C
